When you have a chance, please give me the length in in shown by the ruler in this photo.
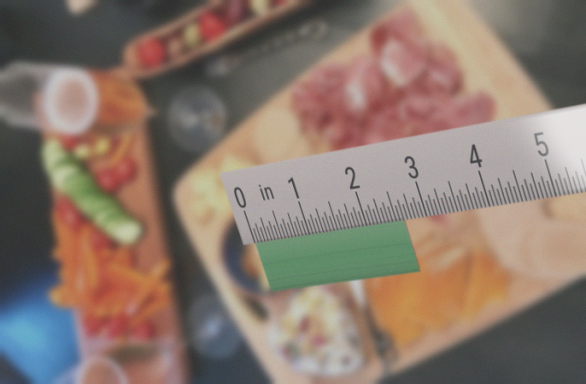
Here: 2.625 in
